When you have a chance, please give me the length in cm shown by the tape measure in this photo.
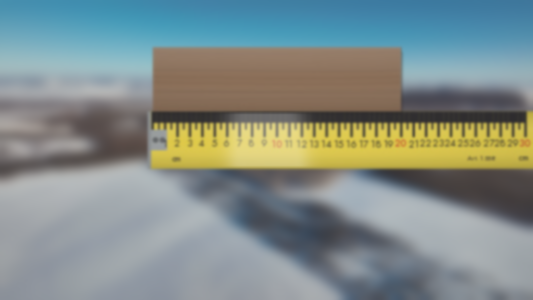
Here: 20 cm
